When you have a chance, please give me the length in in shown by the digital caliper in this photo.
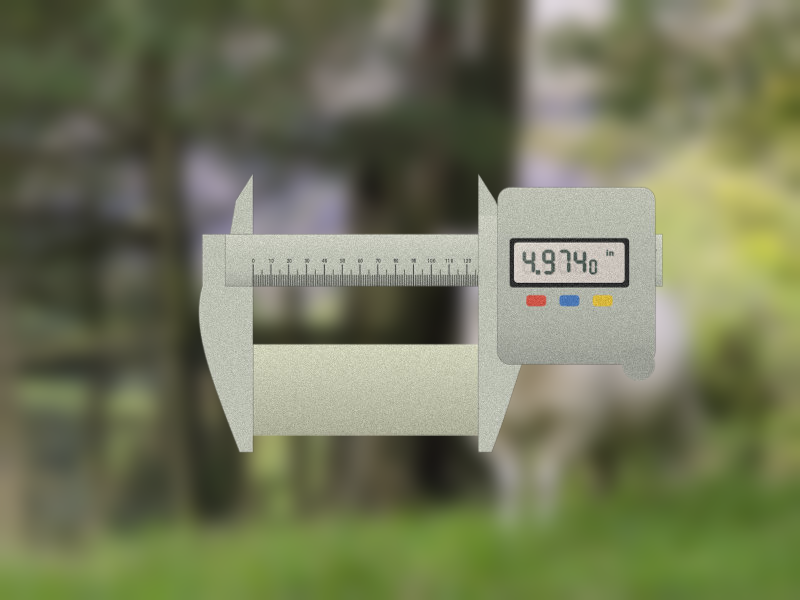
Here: 4.9740 in
